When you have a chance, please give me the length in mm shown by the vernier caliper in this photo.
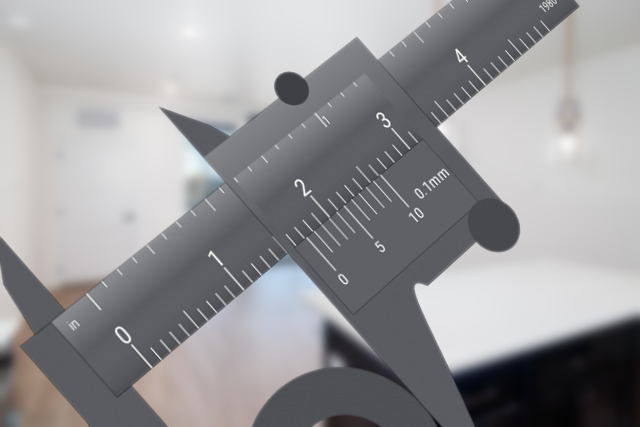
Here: 17.2 mm
